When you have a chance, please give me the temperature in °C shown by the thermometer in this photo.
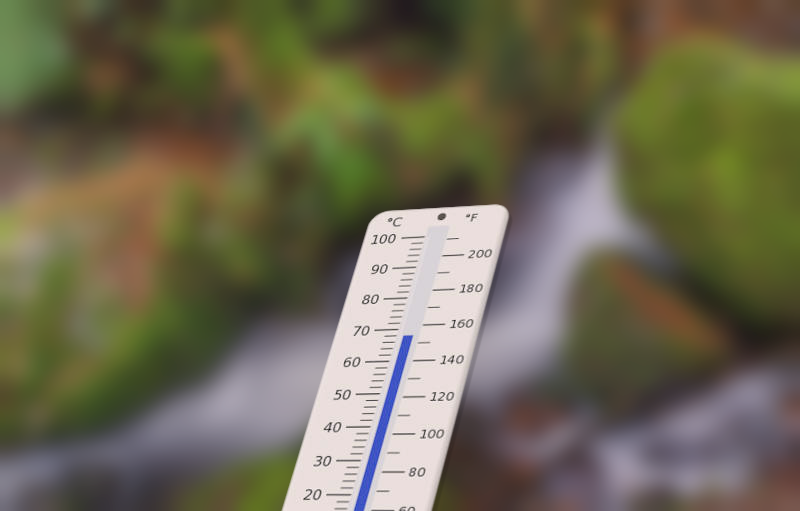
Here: 68 °C
